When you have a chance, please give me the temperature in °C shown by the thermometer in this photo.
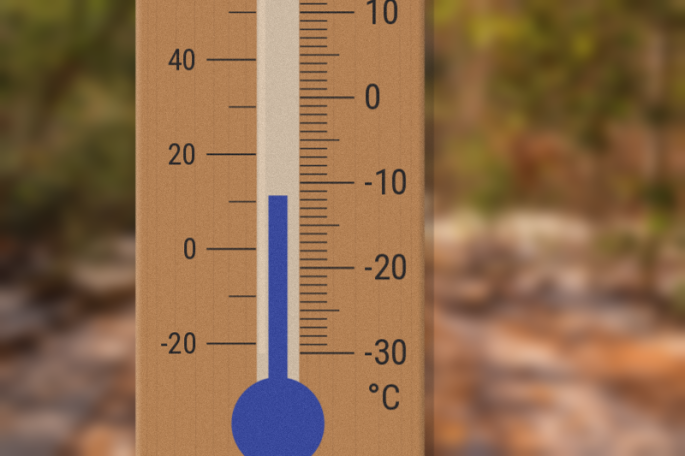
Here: -11.5 °C
